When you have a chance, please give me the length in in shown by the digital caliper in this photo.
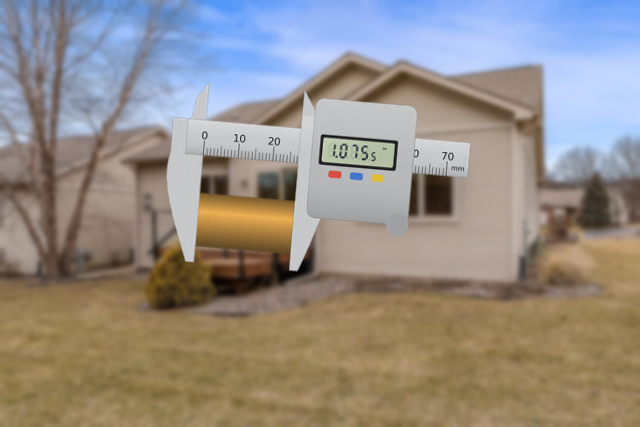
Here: 1.0755 in
